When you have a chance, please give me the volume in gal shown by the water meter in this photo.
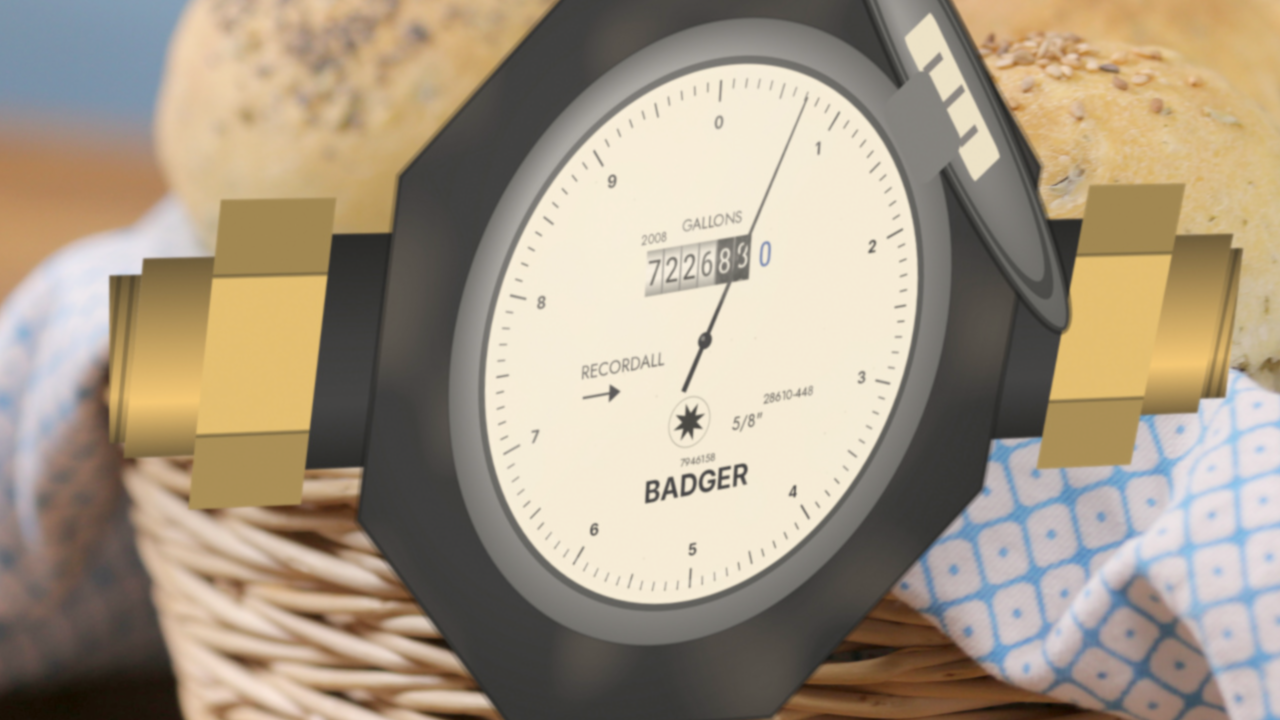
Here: 7226880.7 gal
